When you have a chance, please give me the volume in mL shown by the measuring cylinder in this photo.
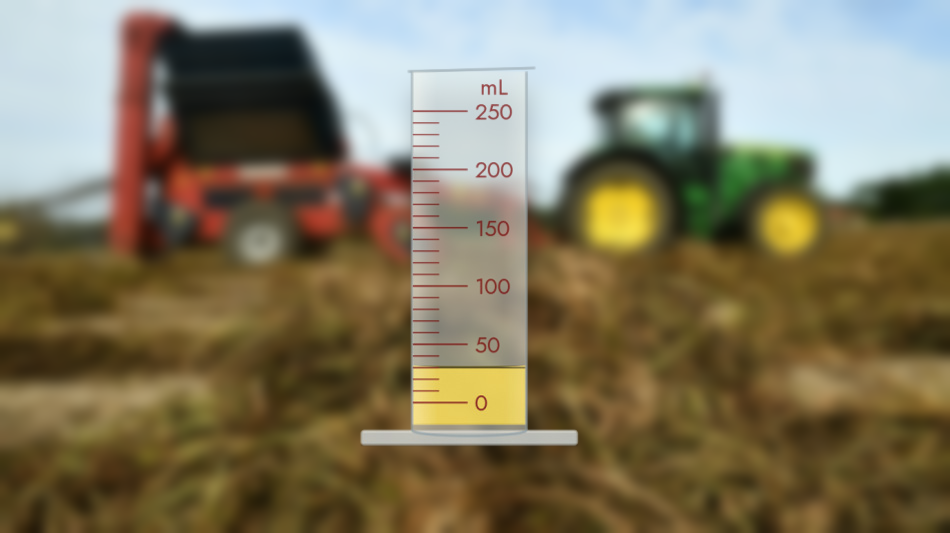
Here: 30 mL
